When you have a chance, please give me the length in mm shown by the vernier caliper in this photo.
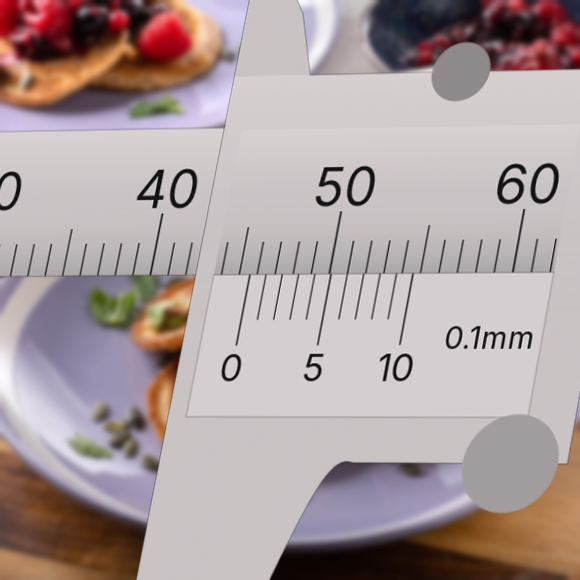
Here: 45.6 mm
